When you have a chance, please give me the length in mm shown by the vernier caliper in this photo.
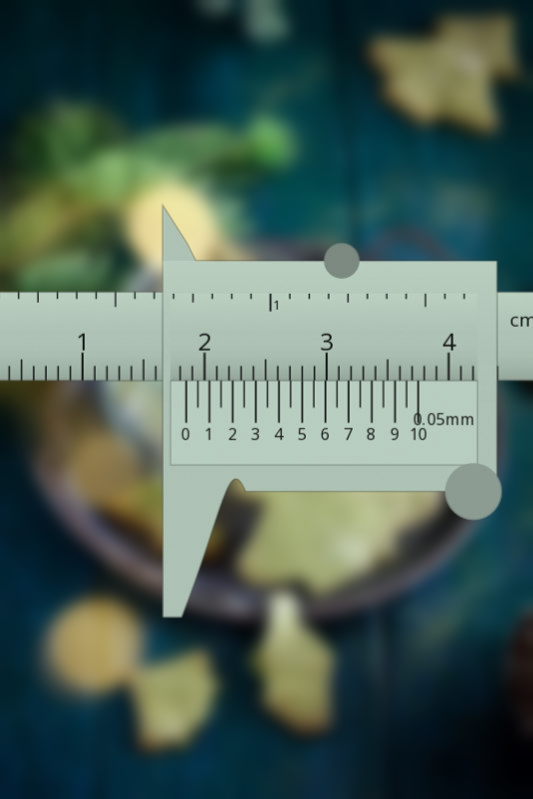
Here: 18.5 mm
